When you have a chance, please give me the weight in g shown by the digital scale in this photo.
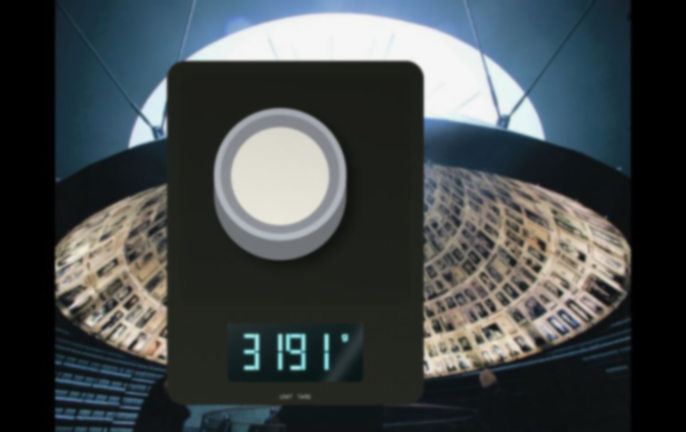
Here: 3191 g
